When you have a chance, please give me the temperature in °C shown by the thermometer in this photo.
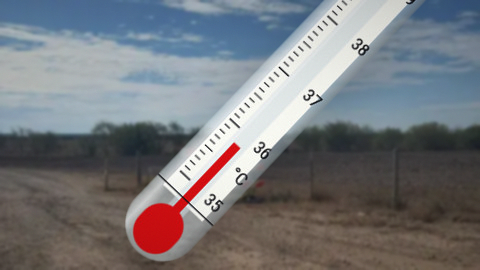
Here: 35.8 °C
